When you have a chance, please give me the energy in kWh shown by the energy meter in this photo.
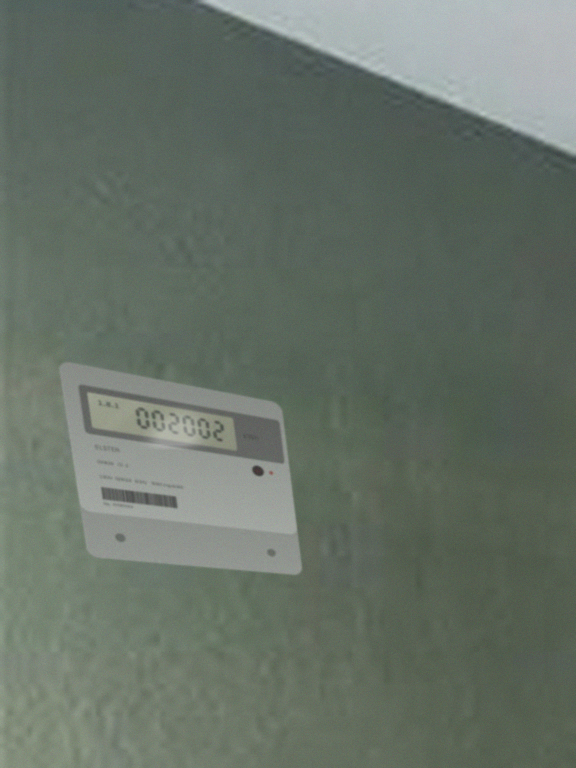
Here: 2002 kWh
